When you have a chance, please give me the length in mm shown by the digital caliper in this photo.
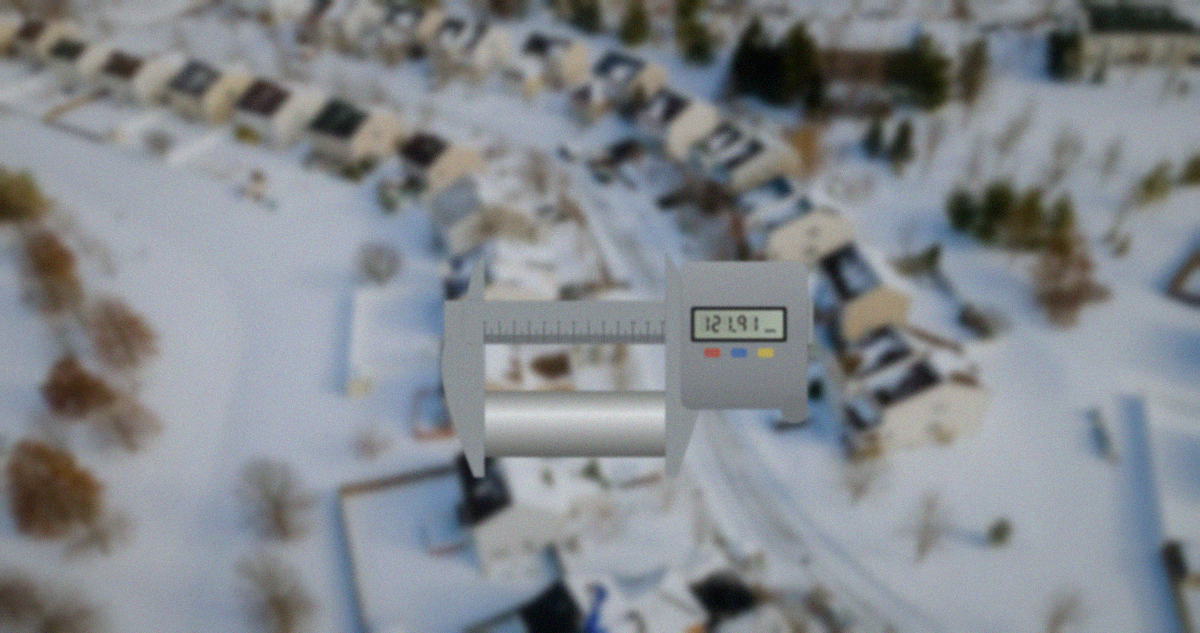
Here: 121.91 mm
